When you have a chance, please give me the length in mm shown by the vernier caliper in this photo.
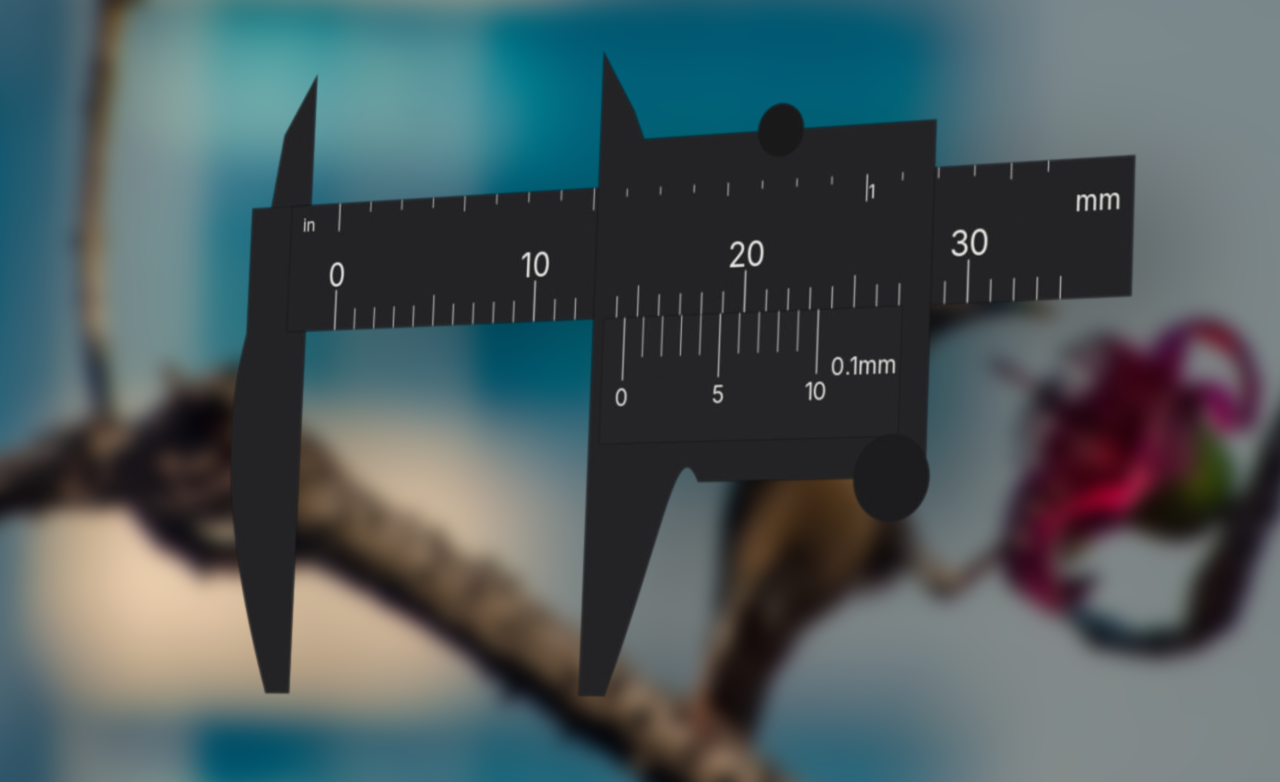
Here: 14.4 mm
